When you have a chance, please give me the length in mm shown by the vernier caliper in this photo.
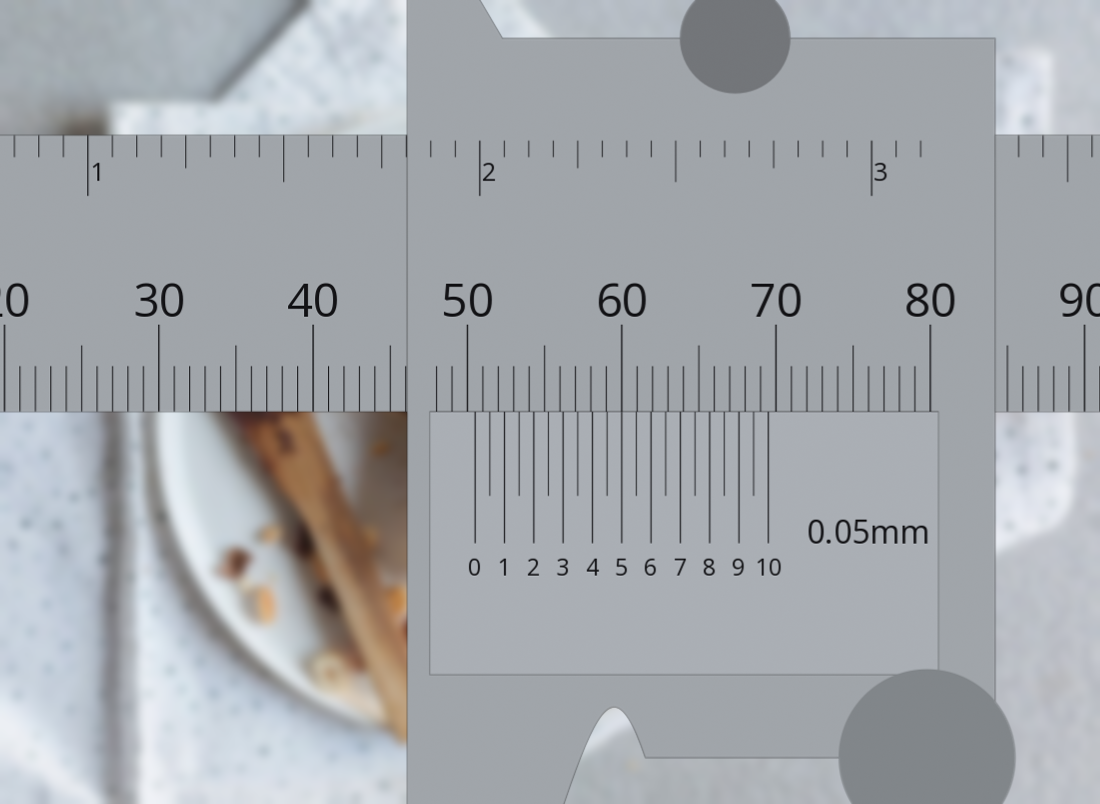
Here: 50.5 mm
